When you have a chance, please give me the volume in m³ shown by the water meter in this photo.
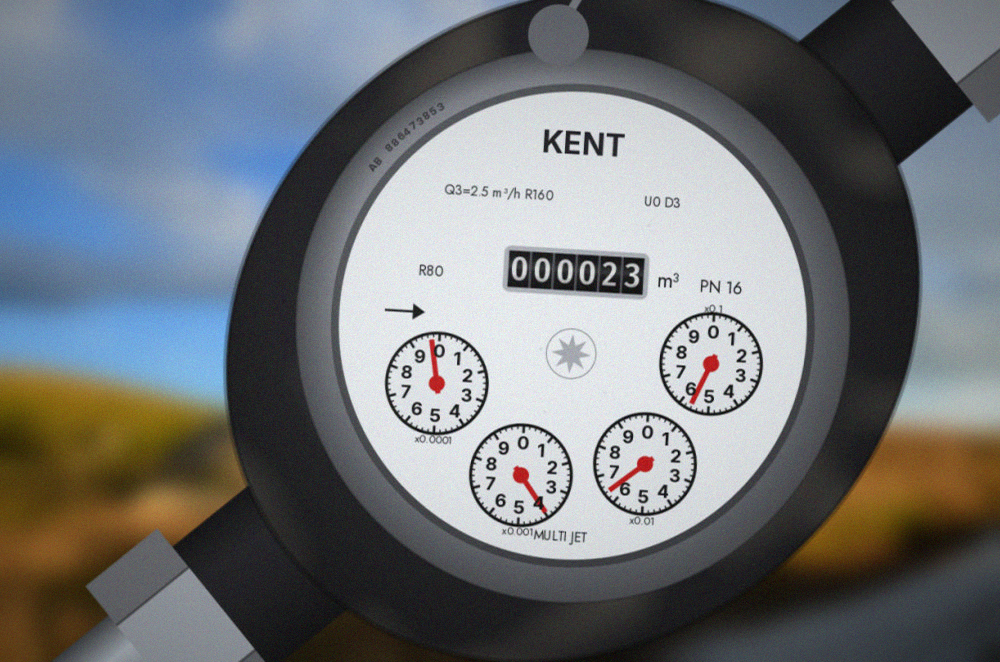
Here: 23.5639 m³
